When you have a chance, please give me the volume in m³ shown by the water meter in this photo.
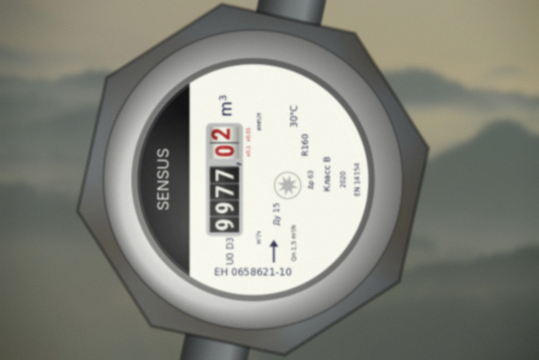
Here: 9977.02 m³
